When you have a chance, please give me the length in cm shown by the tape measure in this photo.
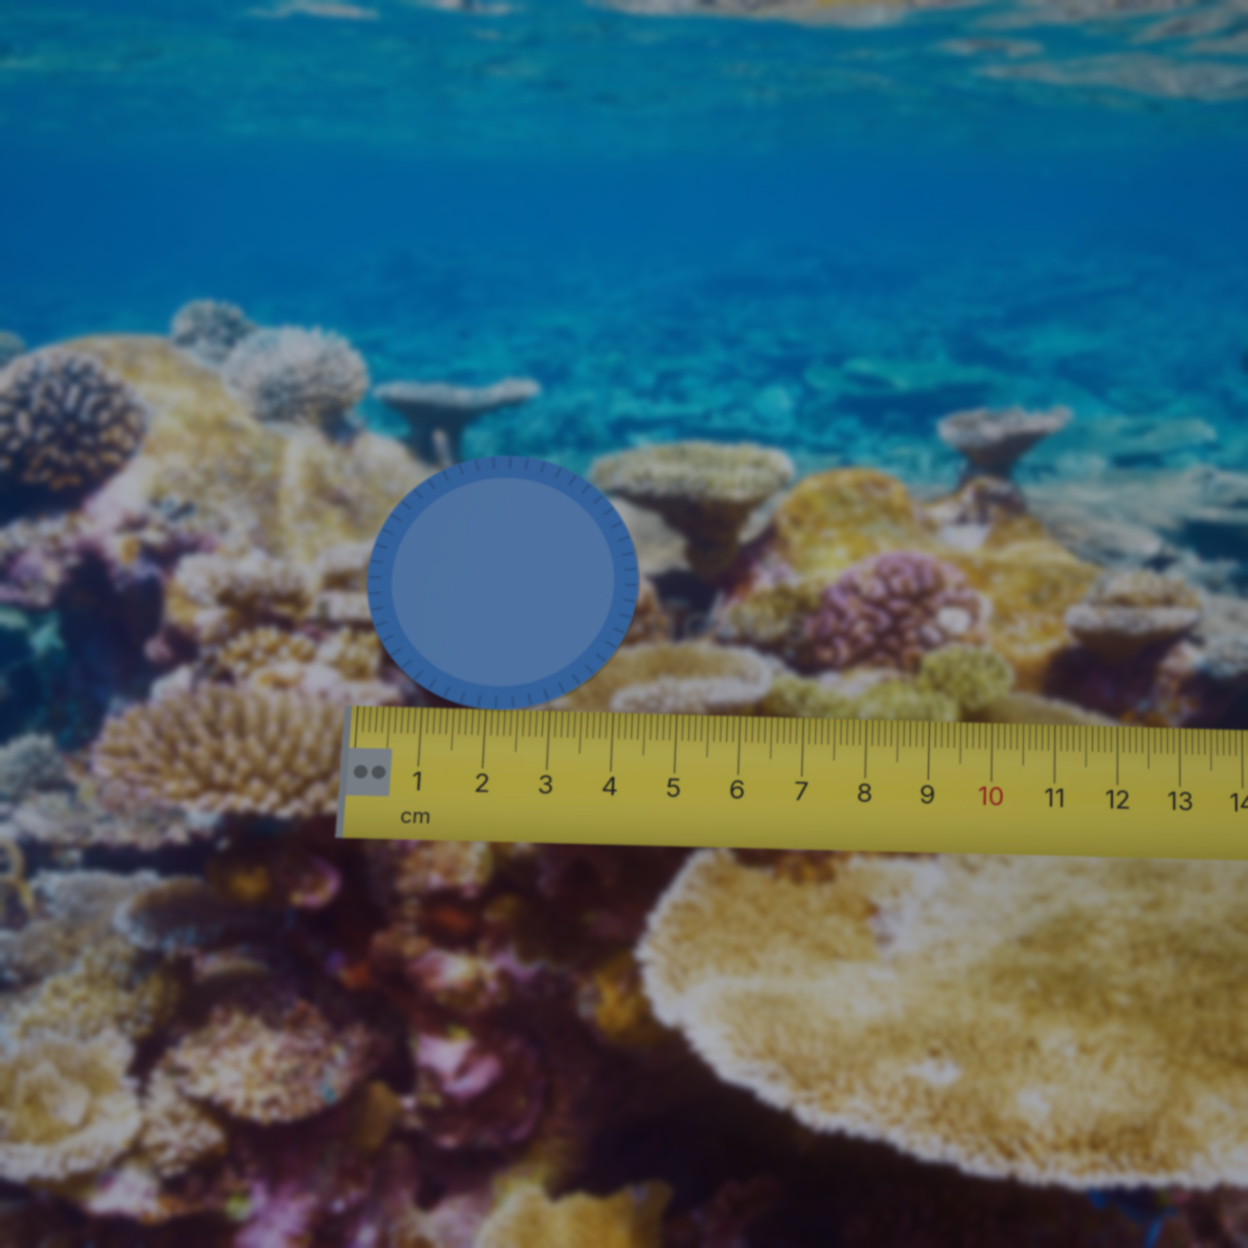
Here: 4.3 cm
